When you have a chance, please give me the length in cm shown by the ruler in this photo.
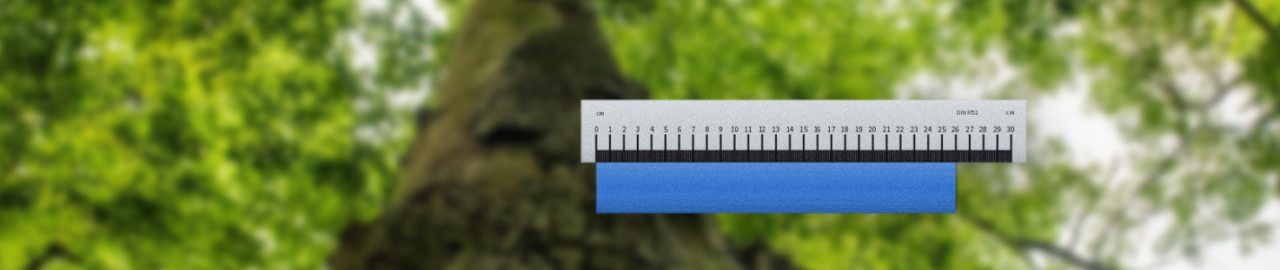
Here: 26 cm
